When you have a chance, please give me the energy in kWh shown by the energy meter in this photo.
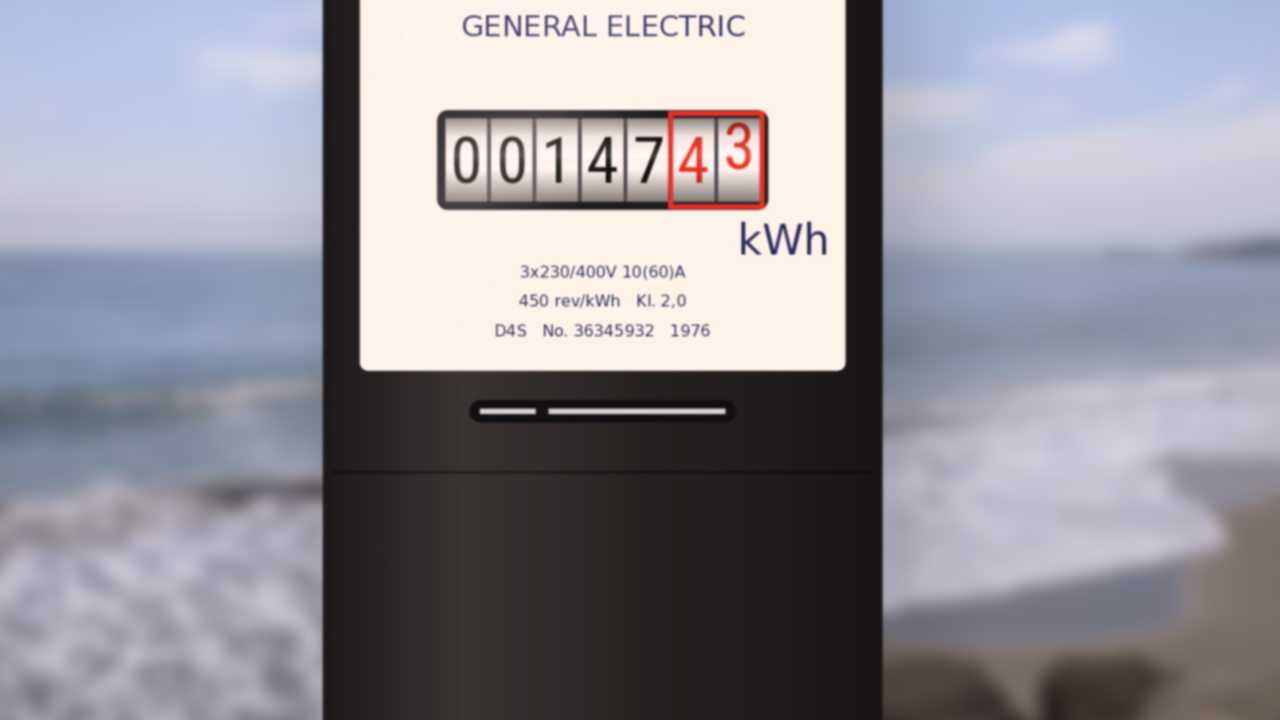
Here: 147.43 kWh
